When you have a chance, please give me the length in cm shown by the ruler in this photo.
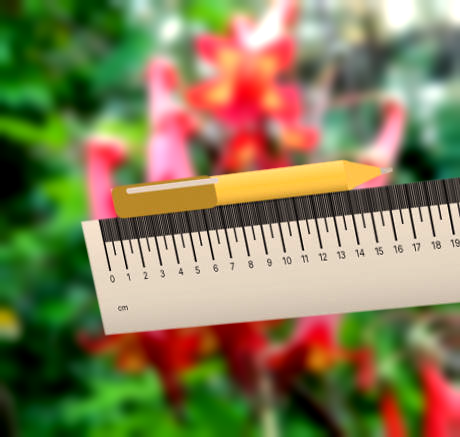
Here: 15.5 cm
